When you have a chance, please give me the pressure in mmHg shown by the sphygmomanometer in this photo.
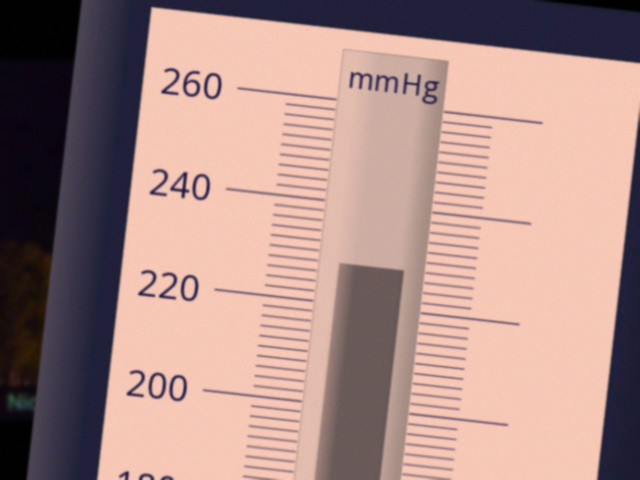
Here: 228 mmHg
